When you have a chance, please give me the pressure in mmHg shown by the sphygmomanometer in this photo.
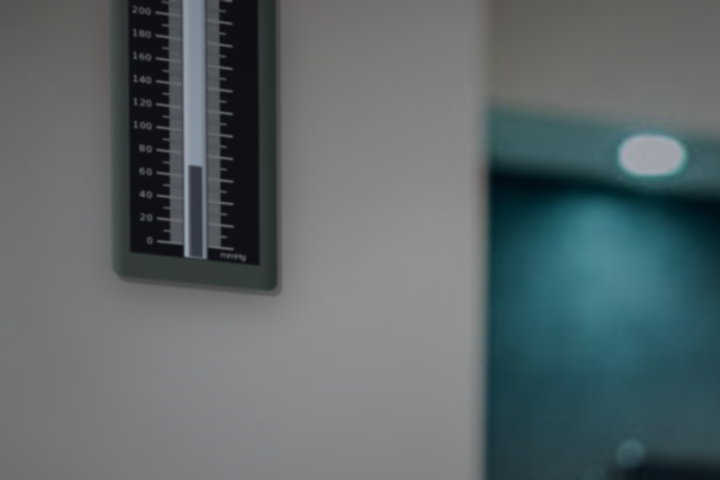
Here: 70 mmHg
